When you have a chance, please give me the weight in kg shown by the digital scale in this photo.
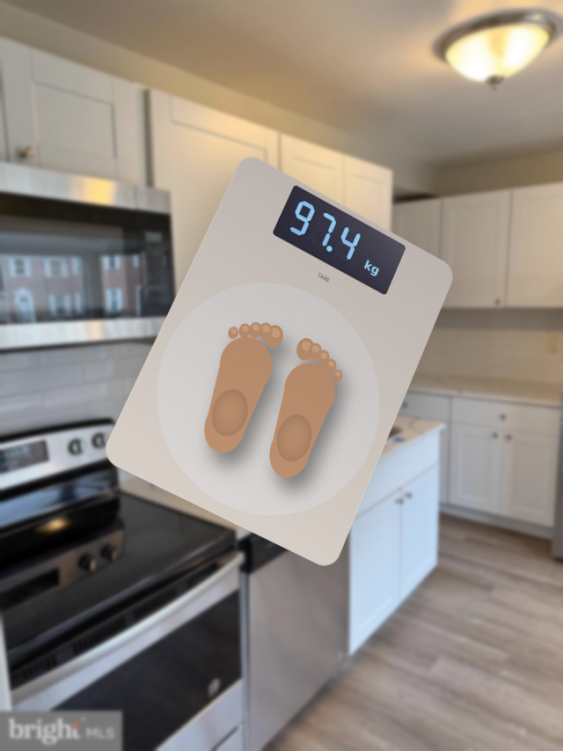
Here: 97.4 kg
